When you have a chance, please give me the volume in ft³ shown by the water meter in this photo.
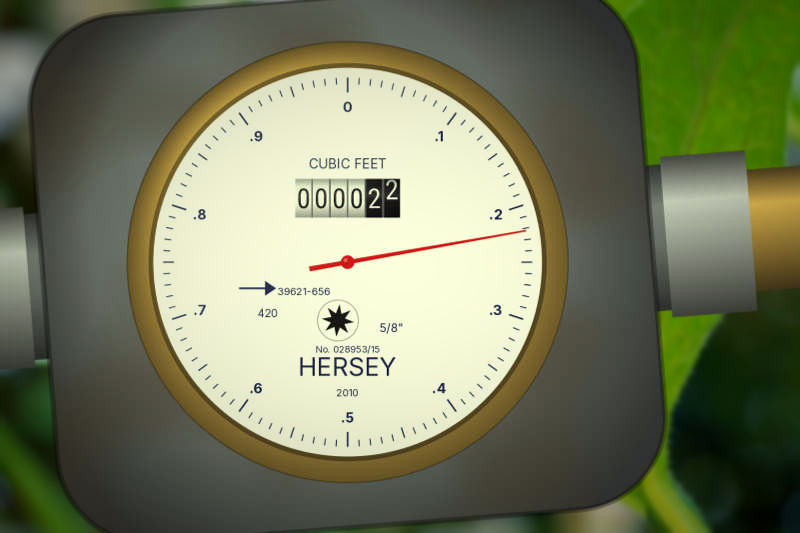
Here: 22.22 ft³
